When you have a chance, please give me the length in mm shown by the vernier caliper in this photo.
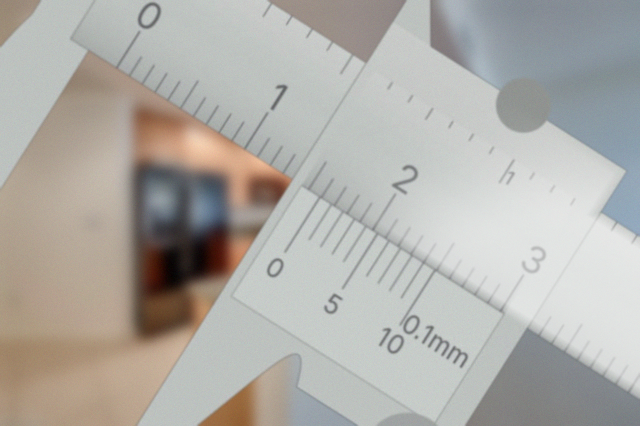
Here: 15.9 mm
